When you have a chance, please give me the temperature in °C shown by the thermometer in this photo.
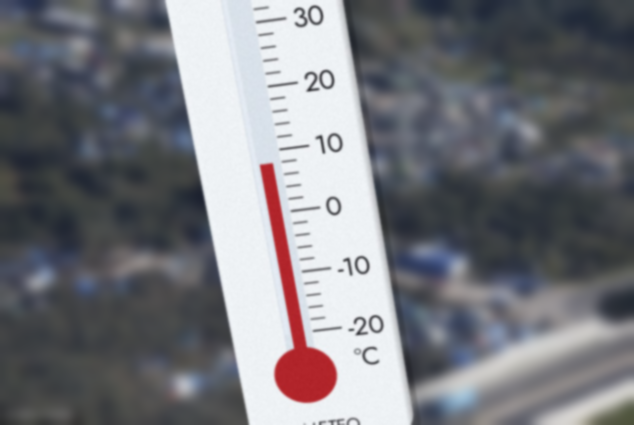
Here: 8 °C
